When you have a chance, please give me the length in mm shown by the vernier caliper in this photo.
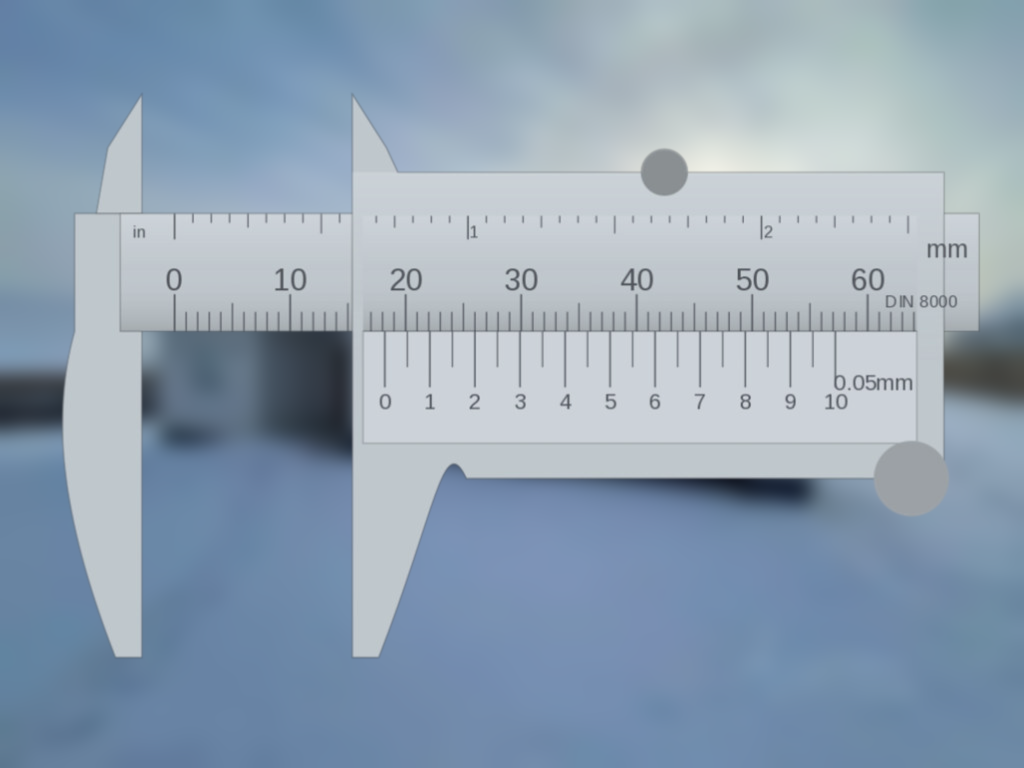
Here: 18.2 mm
